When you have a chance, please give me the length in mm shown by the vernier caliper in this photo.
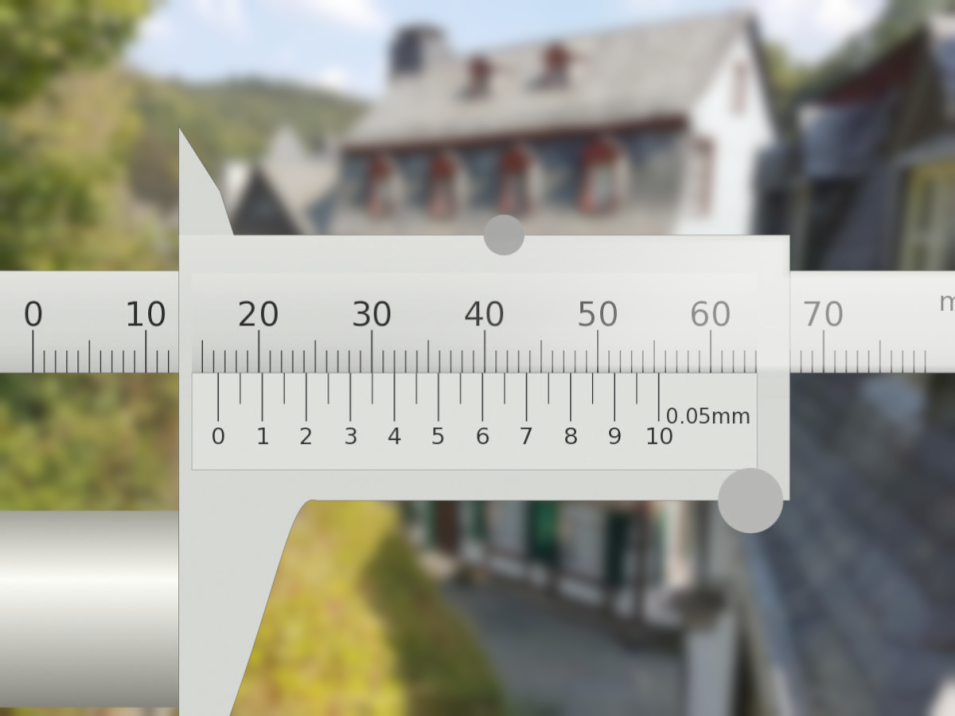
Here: 16.4 mm
